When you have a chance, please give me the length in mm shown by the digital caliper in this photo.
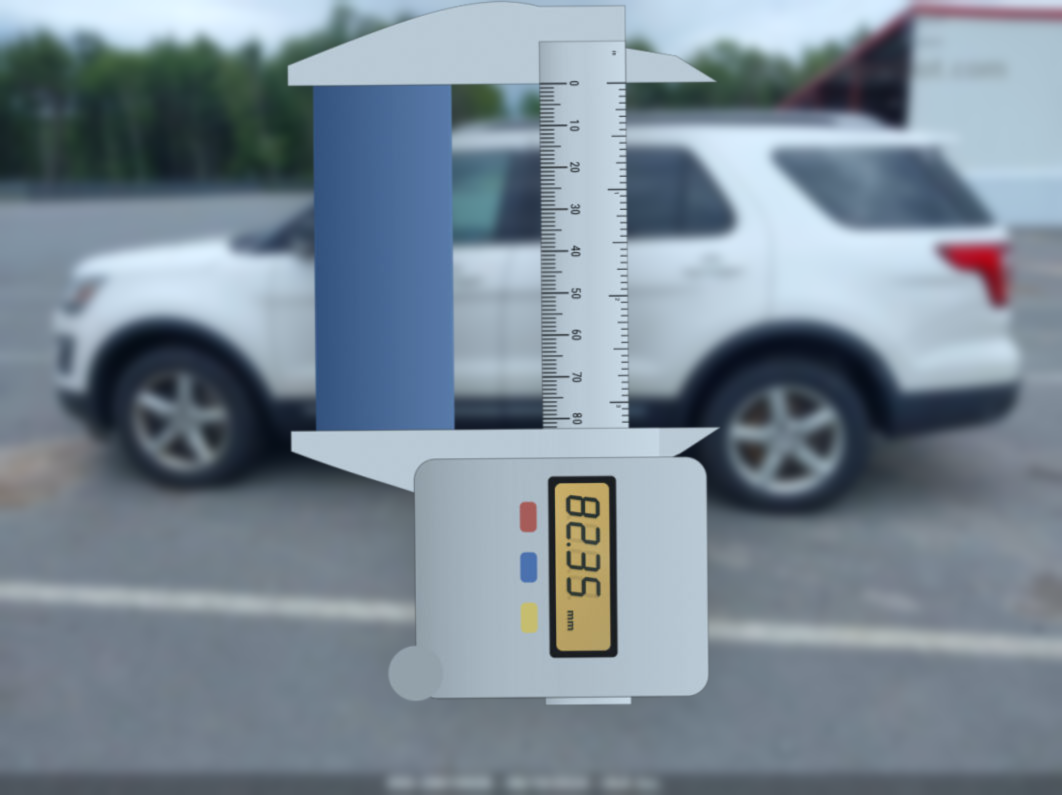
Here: 82.35 mm
